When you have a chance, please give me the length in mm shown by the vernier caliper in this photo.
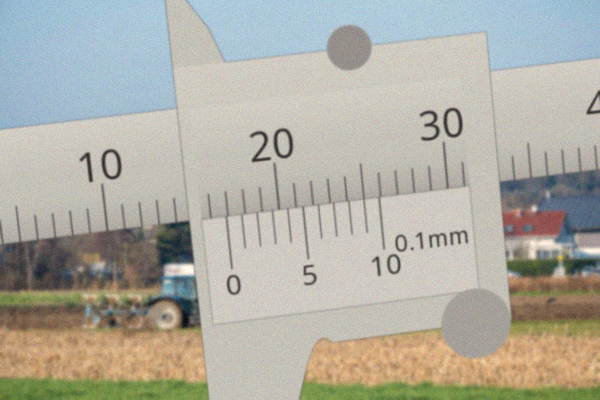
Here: 16.9 mm
